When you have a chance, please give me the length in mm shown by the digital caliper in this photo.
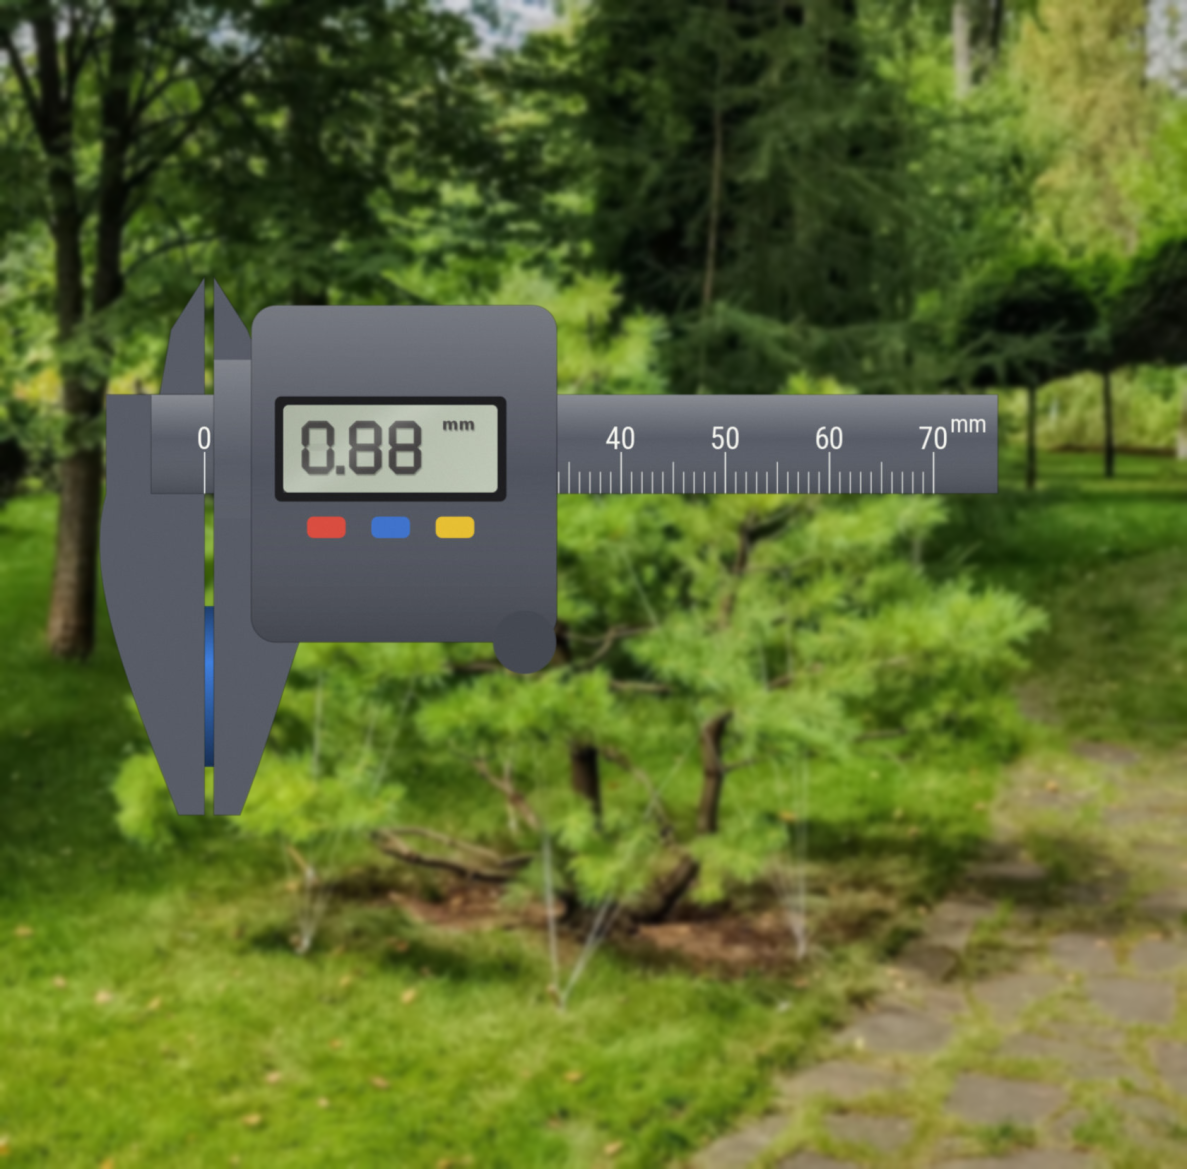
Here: 0.88 mm
